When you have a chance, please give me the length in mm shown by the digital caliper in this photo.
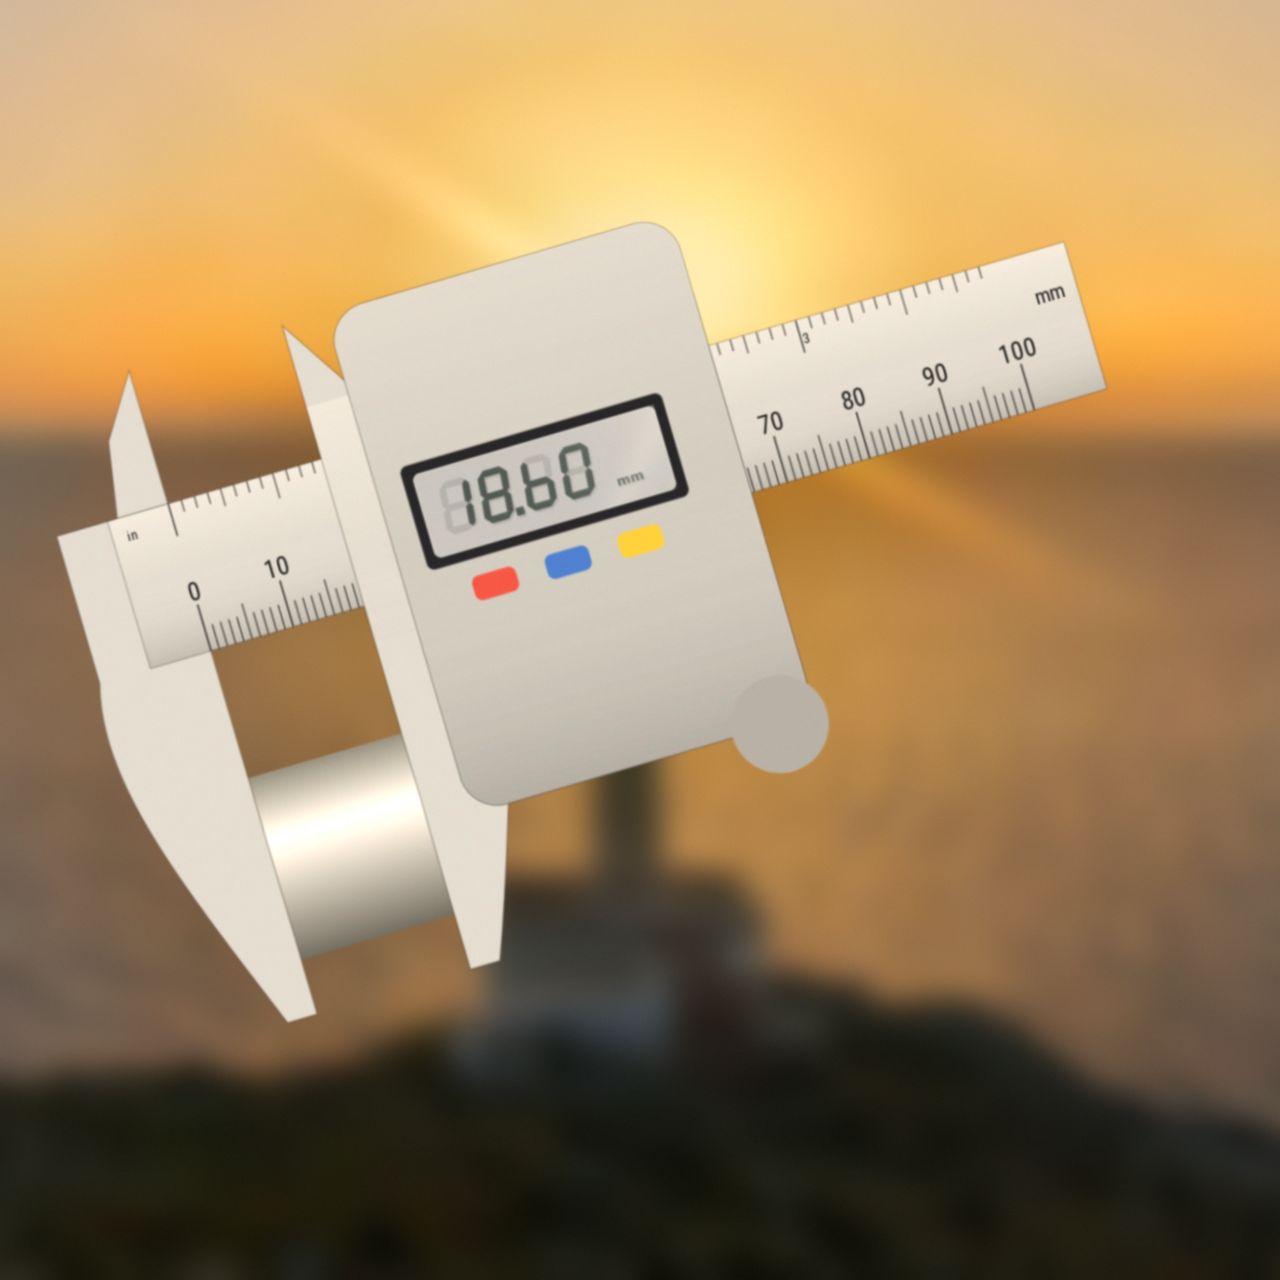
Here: 18.60 mm
